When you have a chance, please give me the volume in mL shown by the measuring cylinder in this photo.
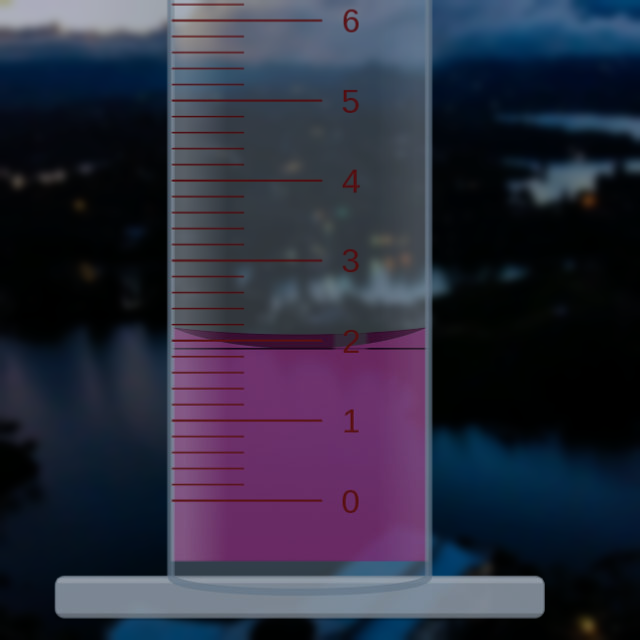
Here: 1.9 mL
